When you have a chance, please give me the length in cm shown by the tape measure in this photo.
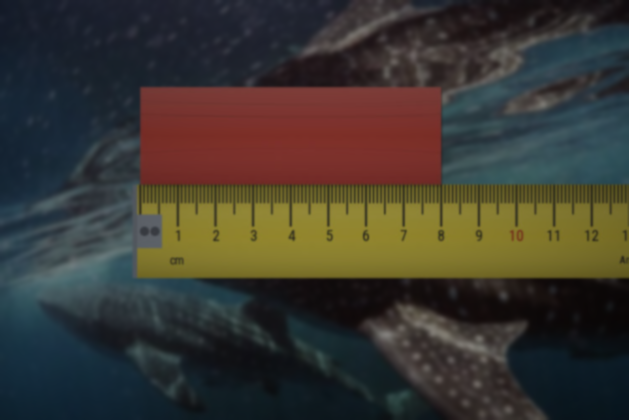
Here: 8 cm
